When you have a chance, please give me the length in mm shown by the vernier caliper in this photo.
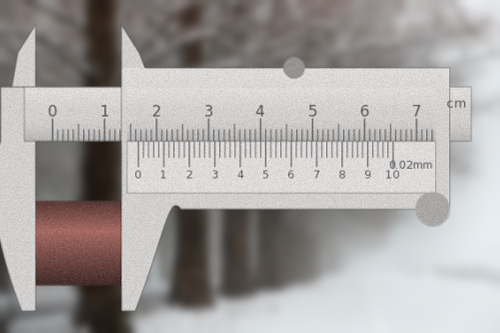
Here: 16.5 mm
